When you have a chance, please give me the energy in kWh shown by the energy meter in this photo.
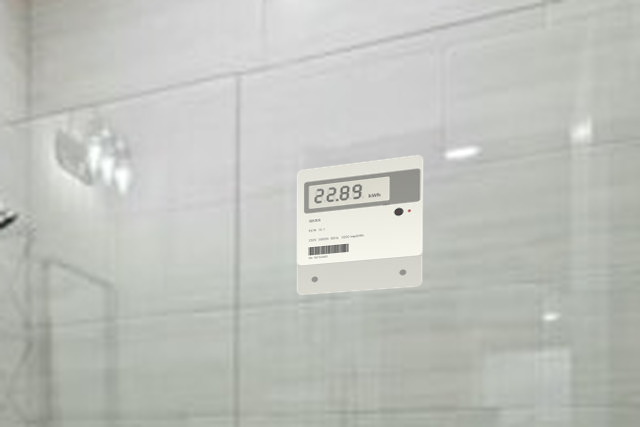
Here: 22.89 kWh
